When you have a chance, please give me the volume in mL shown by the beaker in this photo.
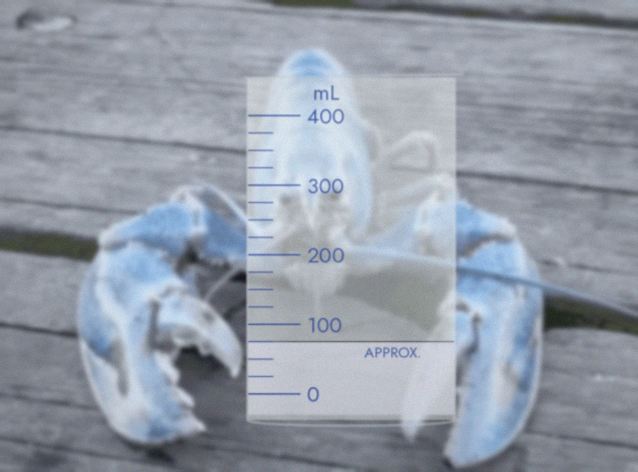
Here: 75 mL
